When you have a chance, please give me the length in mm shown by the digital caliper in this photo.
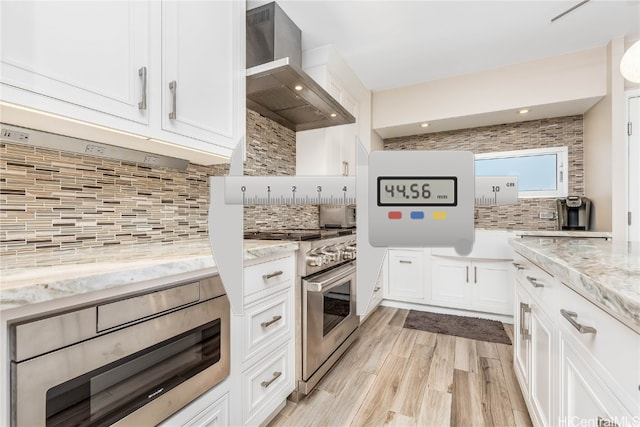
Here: 44.56 mm
